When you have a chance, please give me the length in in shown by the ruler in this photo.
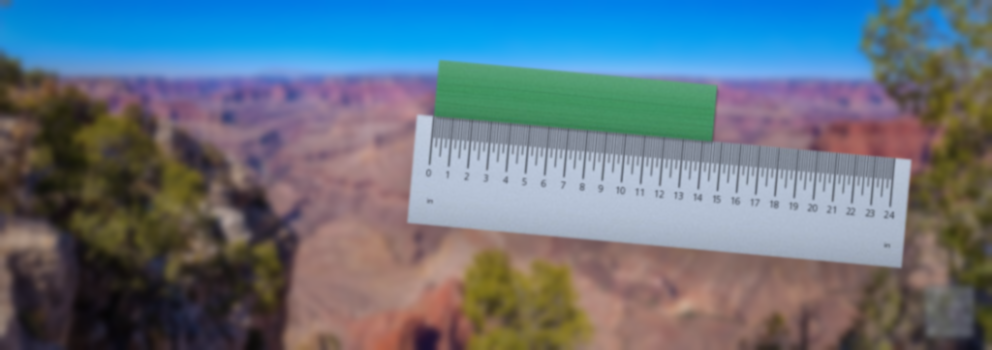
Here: 14.5 in
